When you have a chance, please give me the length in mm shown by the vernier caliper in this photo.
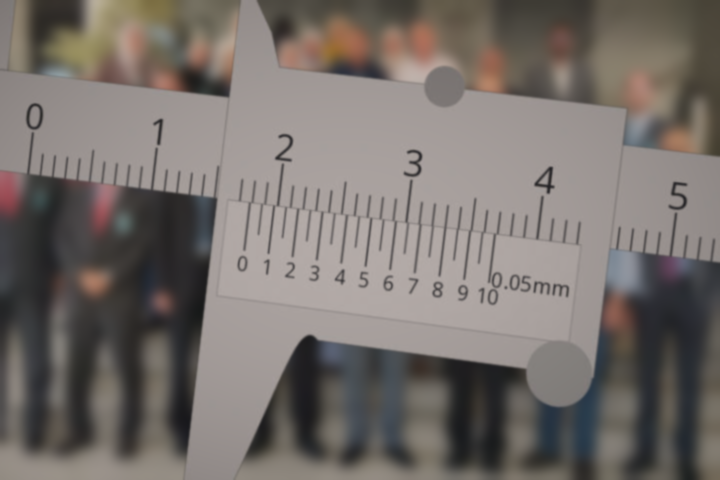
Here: 17.8 mm
